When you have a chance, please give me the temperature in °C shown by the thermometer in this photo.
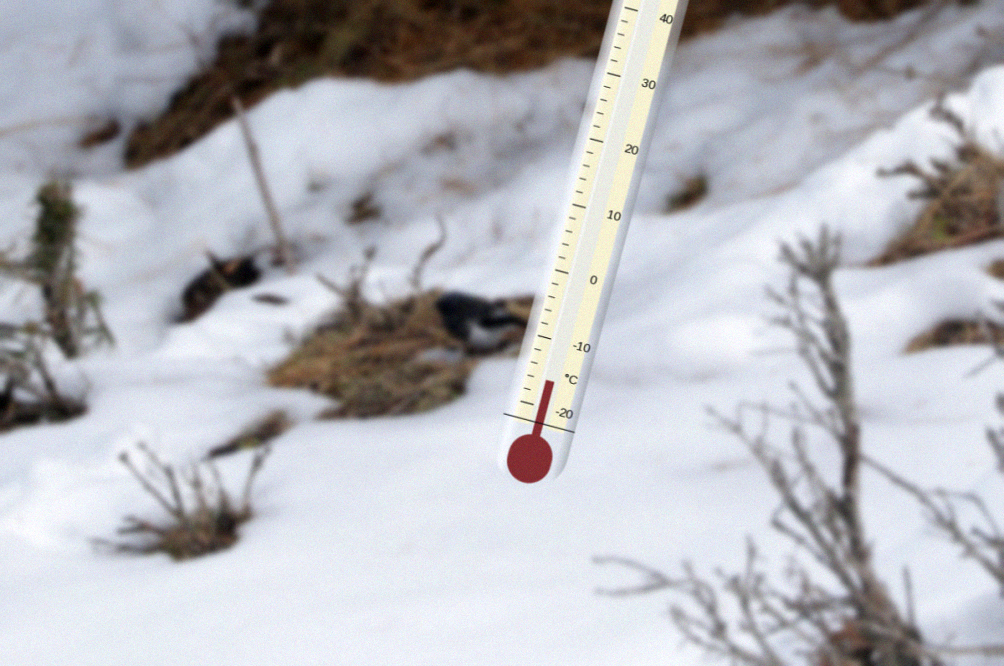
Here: -16 °C
